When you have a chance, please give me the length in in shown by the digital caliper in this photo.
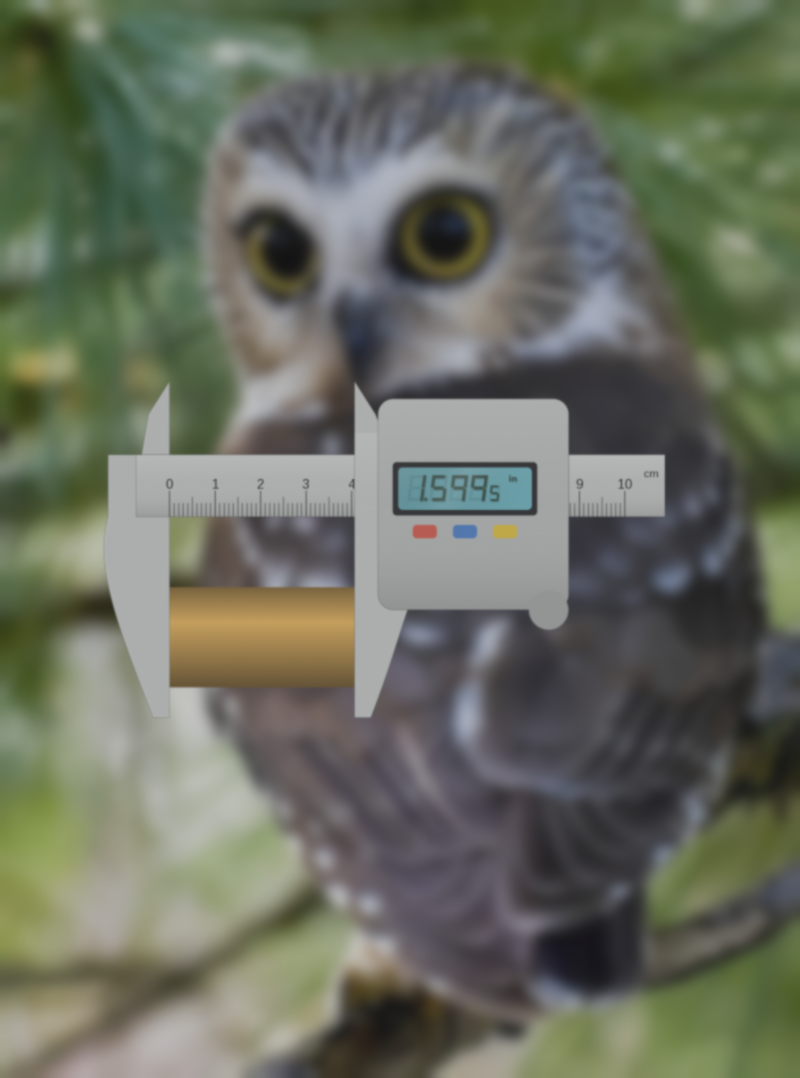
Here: 1.5995 in
